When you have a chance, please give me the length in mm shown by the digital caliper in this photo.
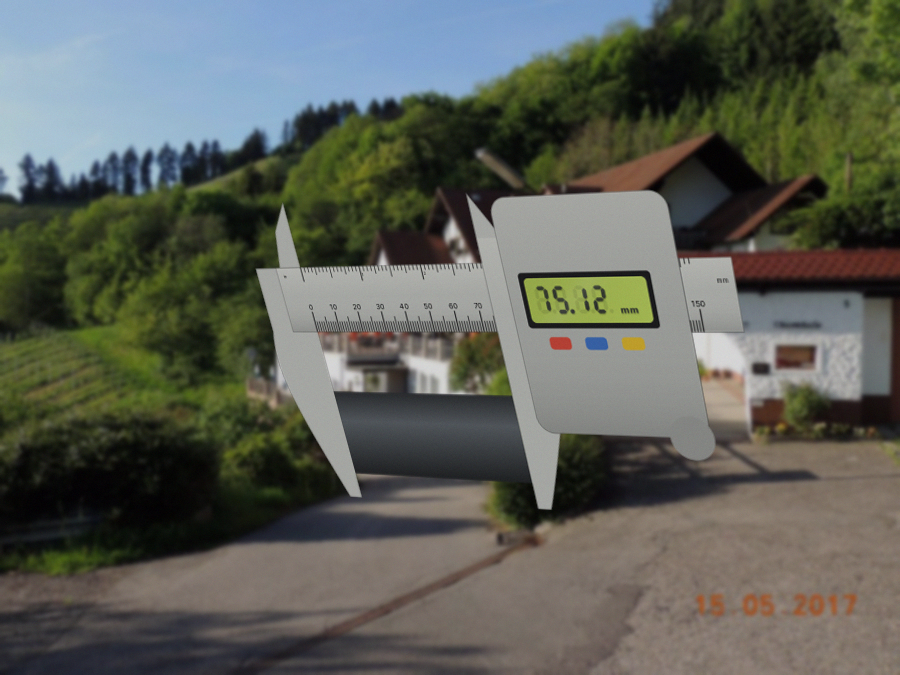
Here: 75.12 mm
